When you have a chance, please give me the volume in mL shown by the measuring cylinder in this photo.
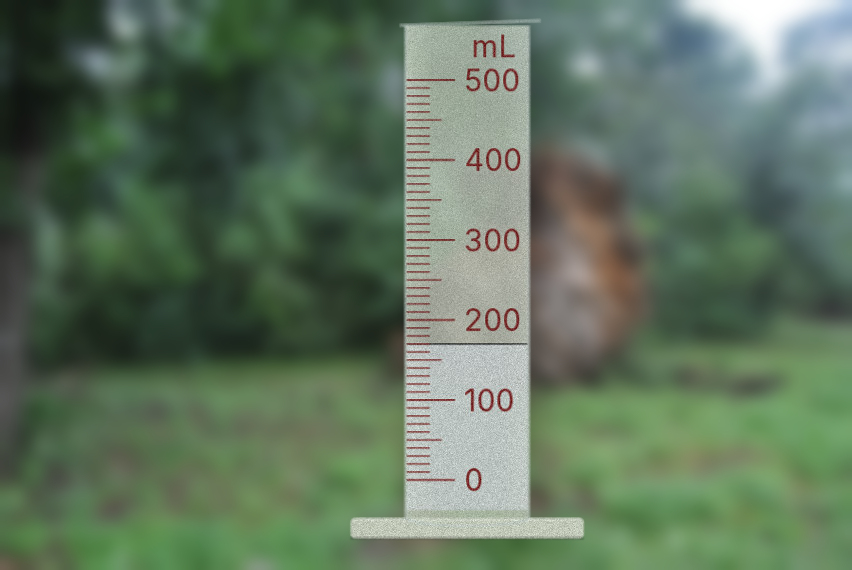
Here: 170 mL
